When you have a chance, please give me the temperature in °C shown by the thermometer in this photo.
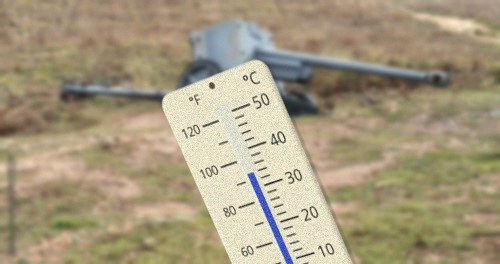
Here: 34 °C
